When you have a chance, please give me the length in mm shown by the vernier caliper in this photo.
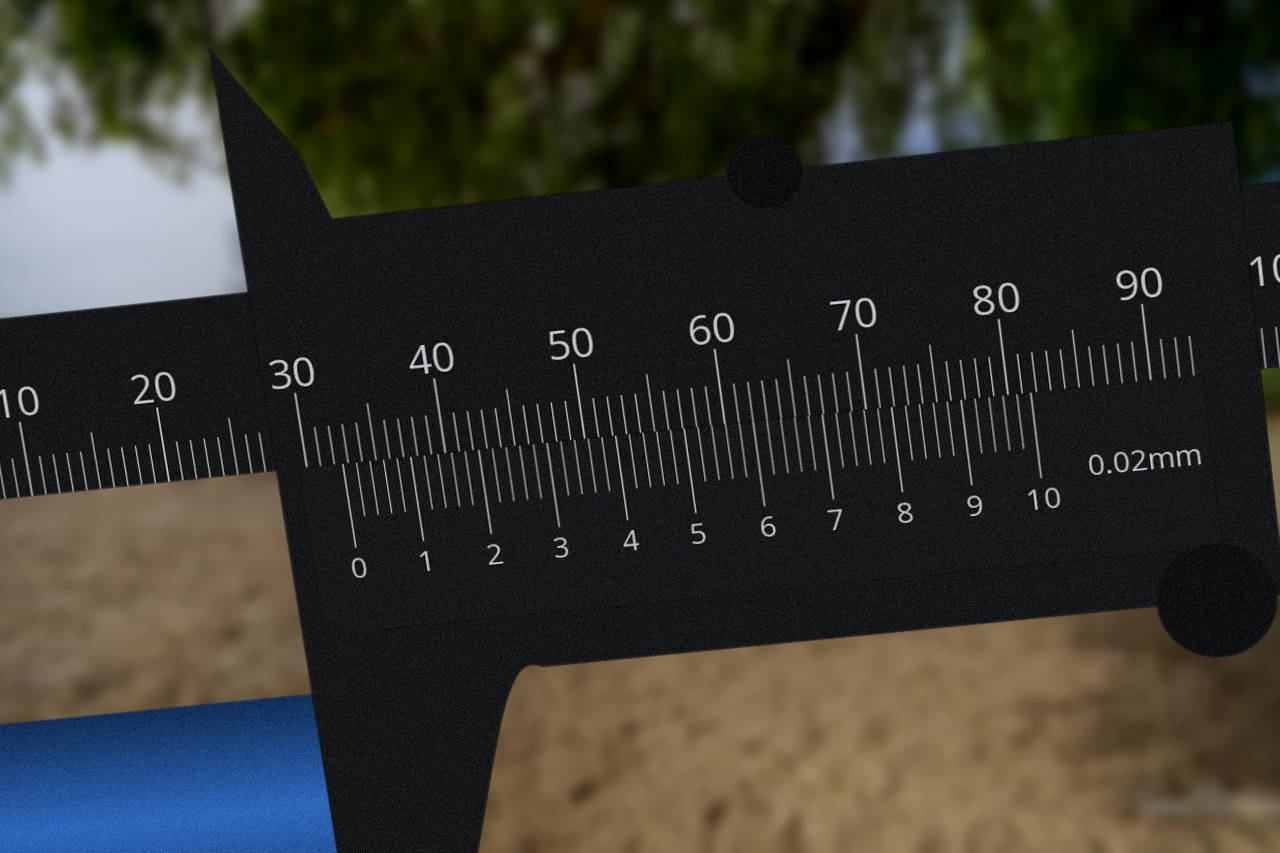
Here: 32.6 mm
